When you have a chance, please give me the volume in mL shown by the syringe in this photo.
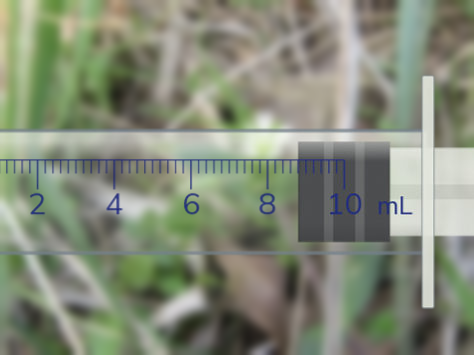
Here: 8.8 mL
